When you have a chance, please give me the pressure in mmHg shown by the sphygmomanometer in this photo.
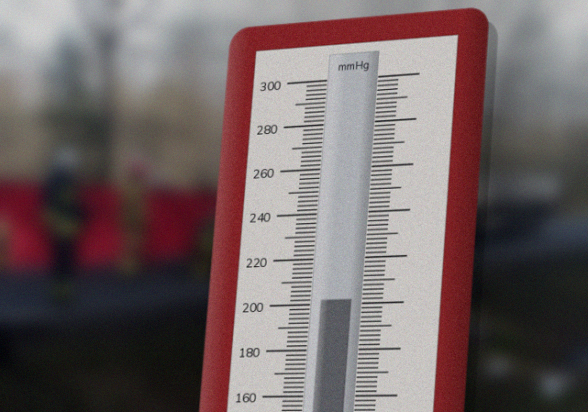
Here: 202 mmHg
